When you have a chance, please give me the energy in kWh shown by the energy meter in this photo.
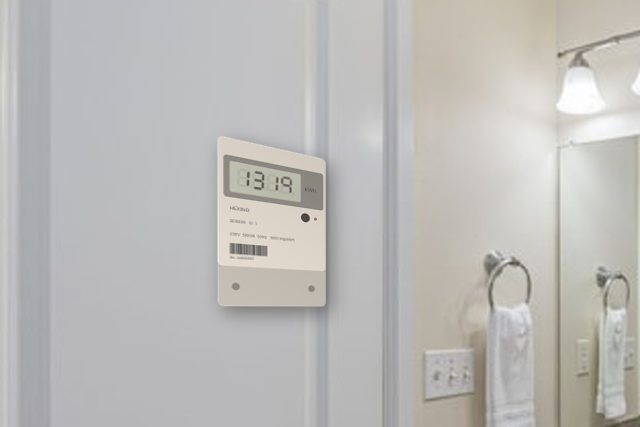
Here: 1319 kWh
